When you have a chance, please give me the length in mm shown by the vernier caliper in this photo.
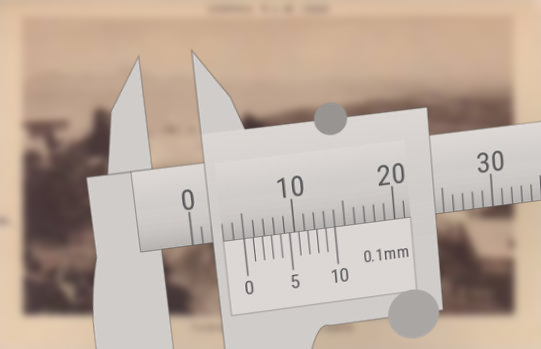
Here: 5.0 mm
